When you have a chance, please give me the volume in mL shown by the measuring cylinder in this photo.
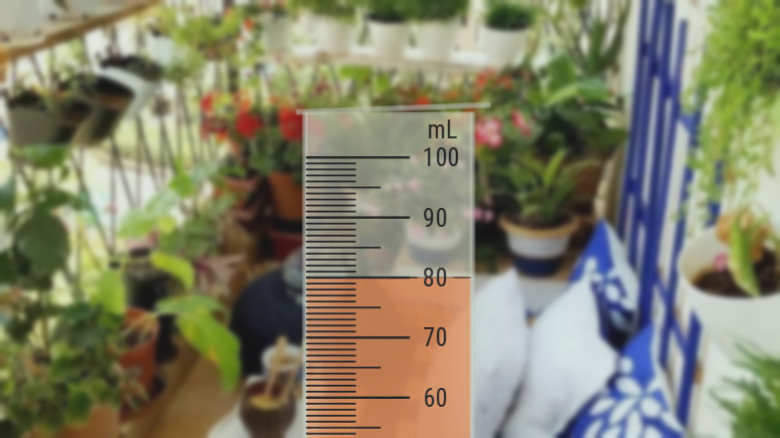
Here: 80 mL
